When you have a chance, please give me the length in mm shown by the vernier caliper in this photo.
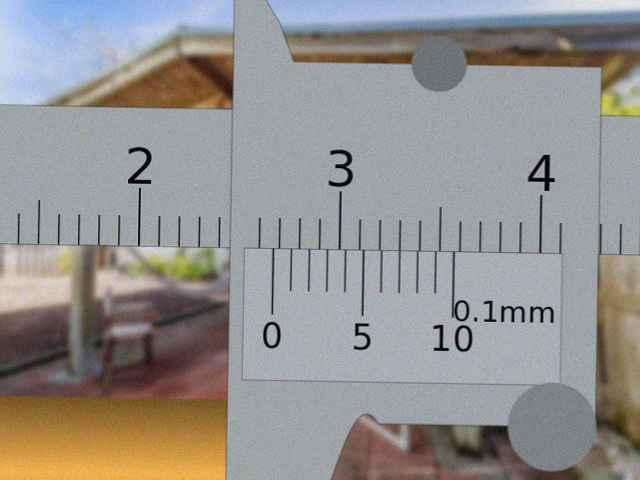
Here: 26.7 mm
